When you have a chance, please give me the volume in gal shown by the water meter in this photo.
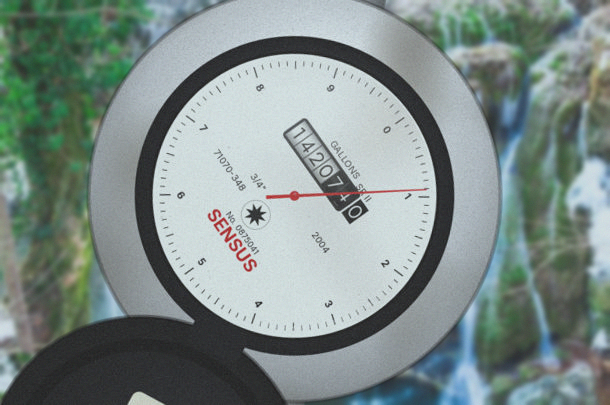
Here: 1420740.9 gal
